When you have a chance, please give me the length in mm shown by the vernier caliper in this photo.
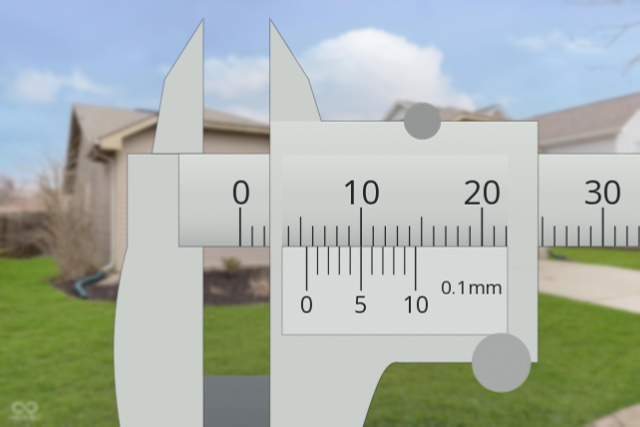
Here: 5.5 mm
